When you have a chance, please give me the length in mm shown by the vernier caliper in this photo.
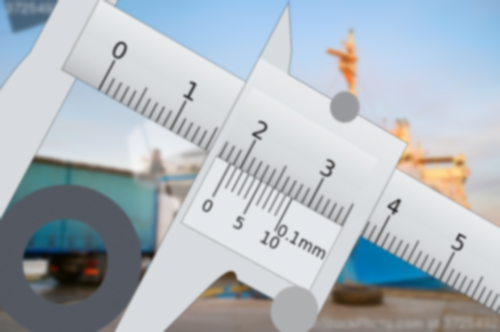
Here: 18.6 mm
